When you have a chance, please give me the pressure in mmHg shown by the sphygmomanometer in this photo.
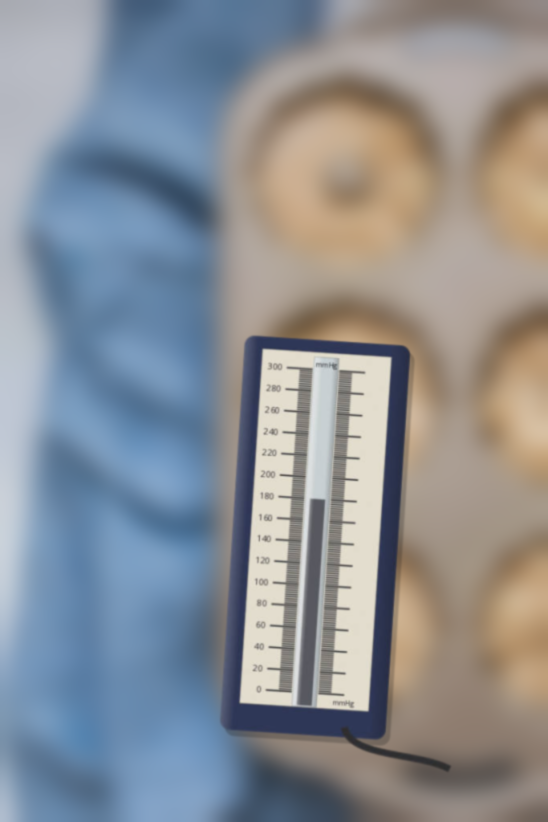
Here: 180 mmHg
